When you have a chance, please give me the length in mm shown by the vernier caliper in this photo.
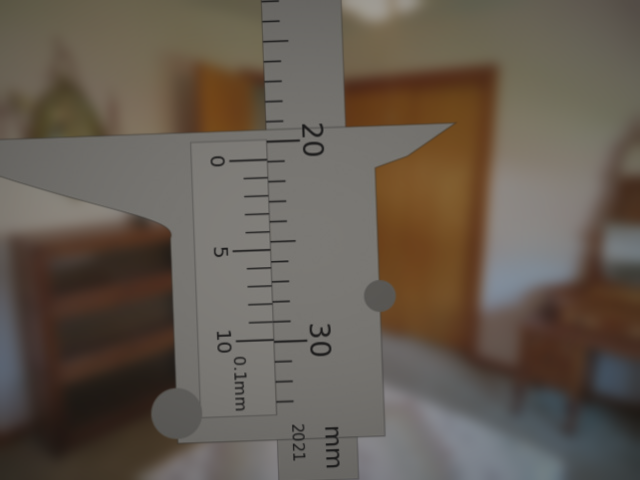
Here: 20.9 mm
